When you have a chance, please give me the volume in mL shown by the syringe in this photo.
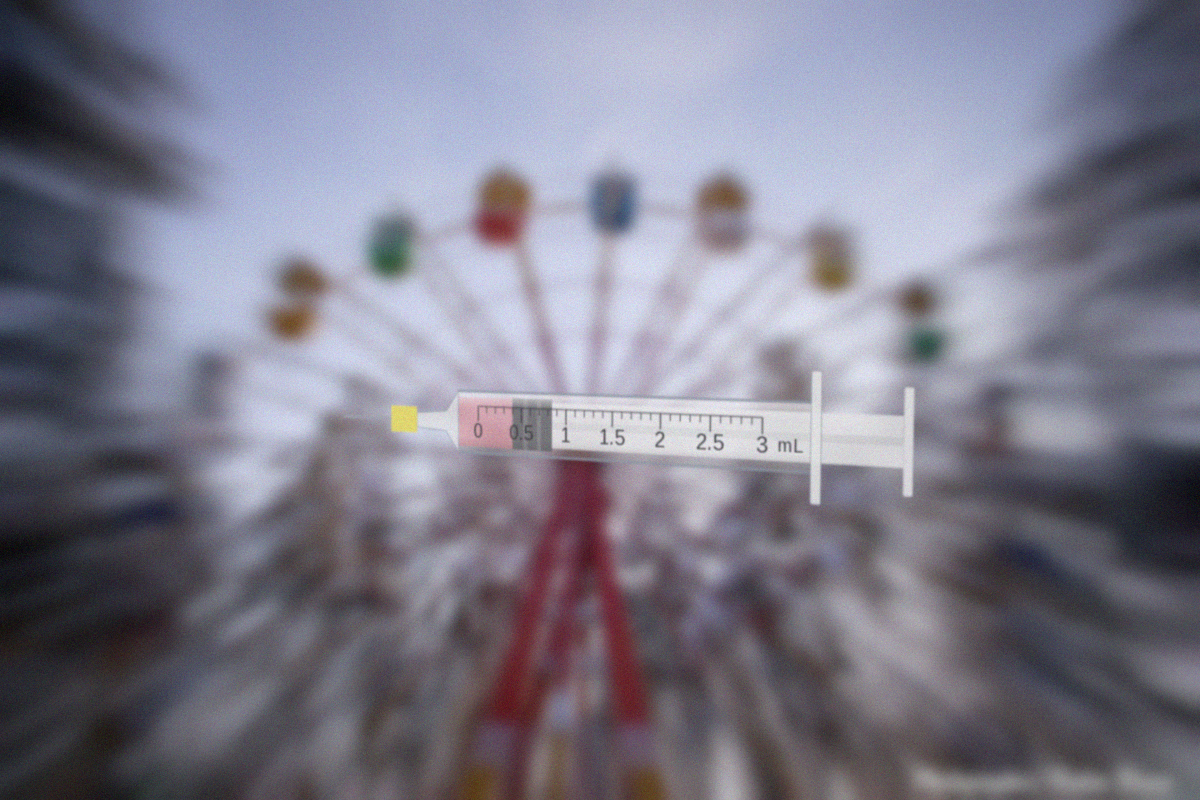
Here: 0.4 mL
